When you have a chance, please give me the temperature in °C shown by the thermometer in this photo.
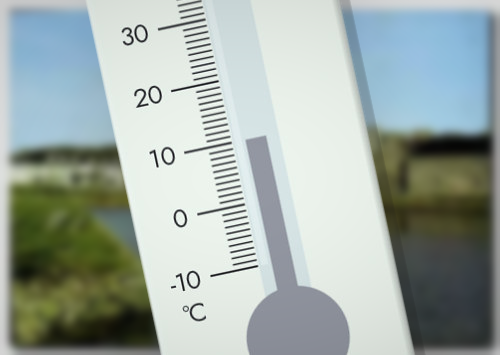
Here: 10 °C
